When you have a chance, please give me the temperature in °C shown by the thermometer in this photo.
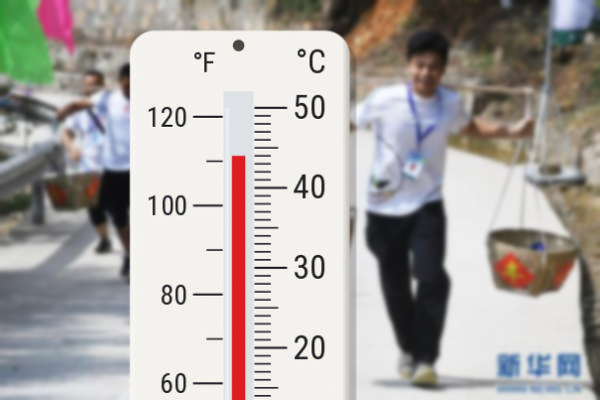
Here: 44 °C
